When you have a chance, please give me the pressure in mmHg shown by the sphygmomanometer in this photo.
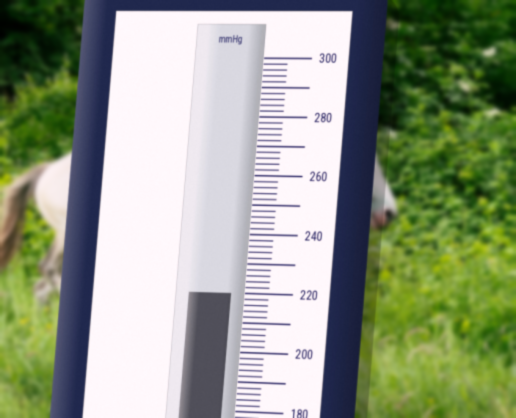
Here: 220 mmHg
